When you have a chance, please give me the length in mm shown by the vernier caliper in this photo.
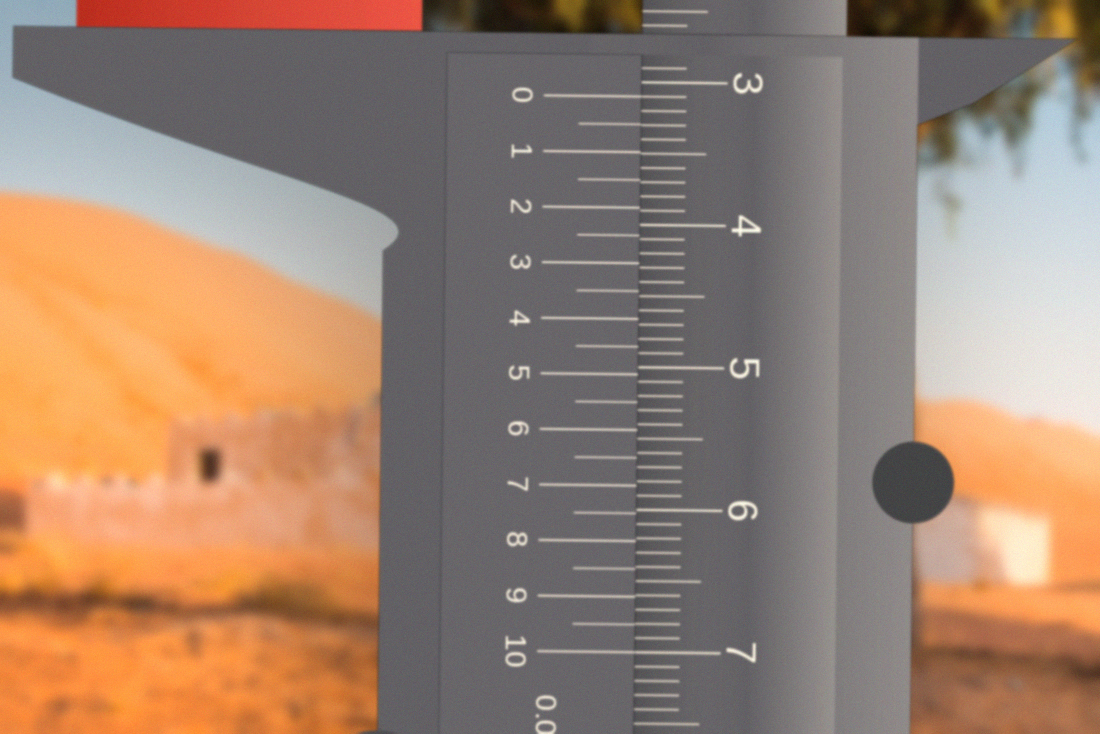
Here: 31.0 mm
